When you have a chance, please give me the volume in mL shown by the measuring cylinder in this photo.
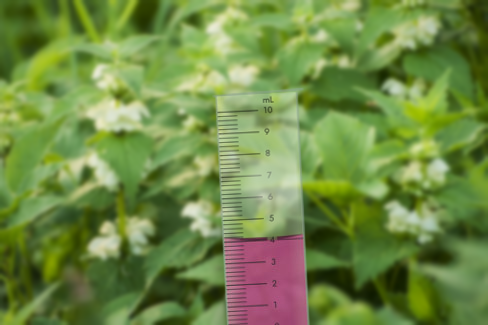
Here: 4 mL
